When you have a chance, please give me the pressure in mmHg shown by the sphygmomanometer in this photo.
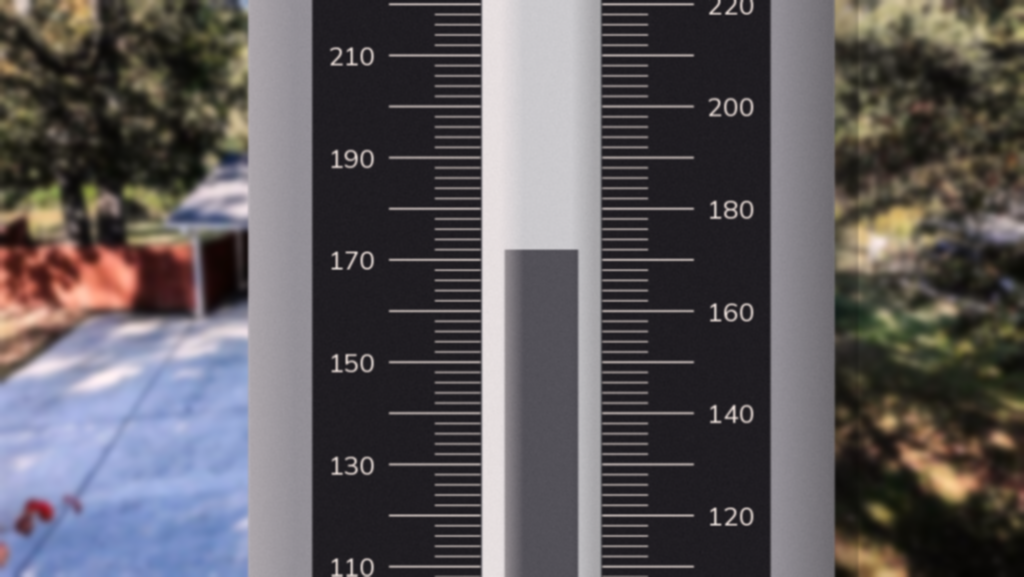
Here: 172 mmHg
